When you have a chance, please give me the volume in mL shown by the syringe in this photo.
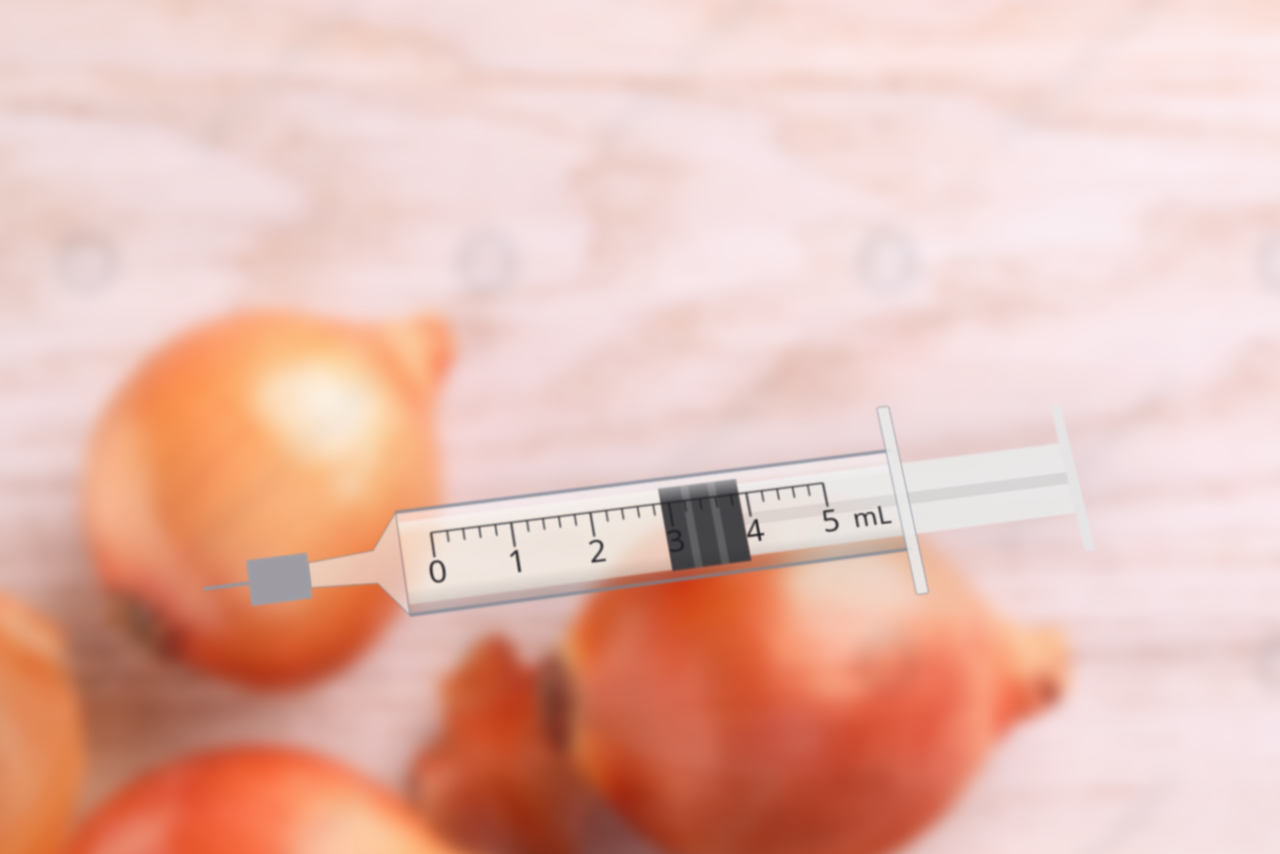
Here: 2.9 mL
